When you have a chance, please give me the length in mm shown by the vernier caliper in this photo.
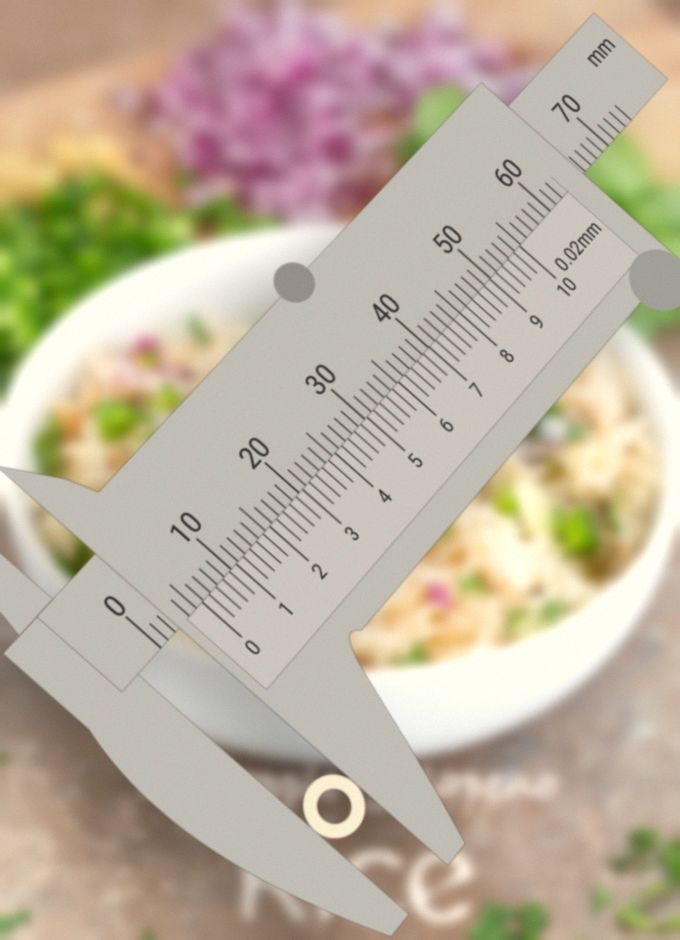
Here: 5.8 mm
